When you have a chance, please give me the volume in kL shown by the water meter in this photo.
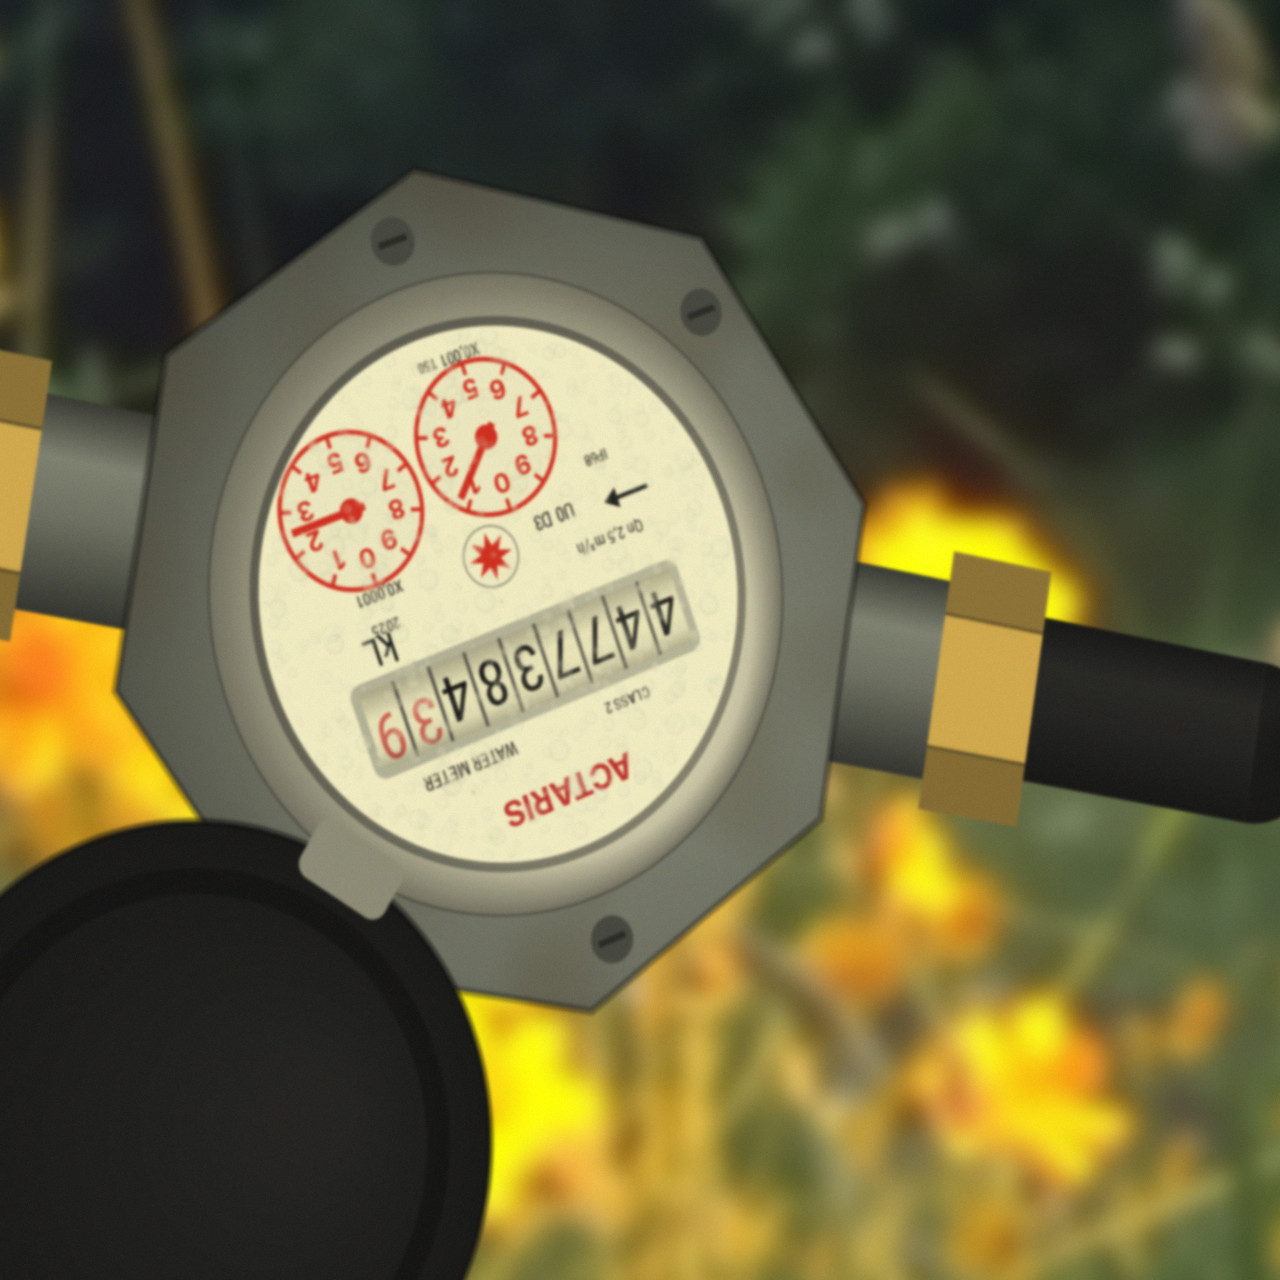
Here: 4477384.3912 kL
